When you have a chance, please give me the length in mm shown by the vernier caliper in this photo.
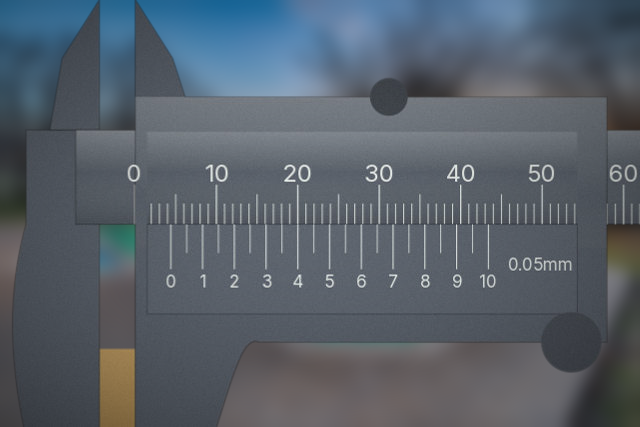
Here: 4.4 mm
